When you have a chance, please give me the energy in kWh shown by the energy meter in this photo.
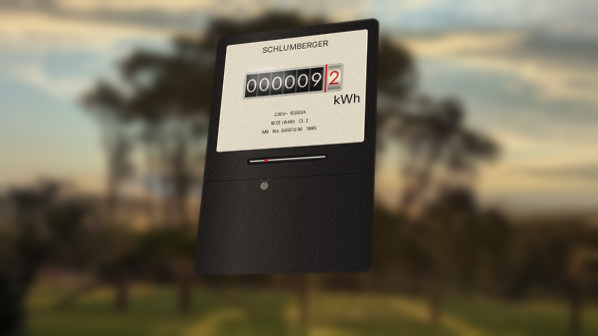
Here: 9.2 kWh
